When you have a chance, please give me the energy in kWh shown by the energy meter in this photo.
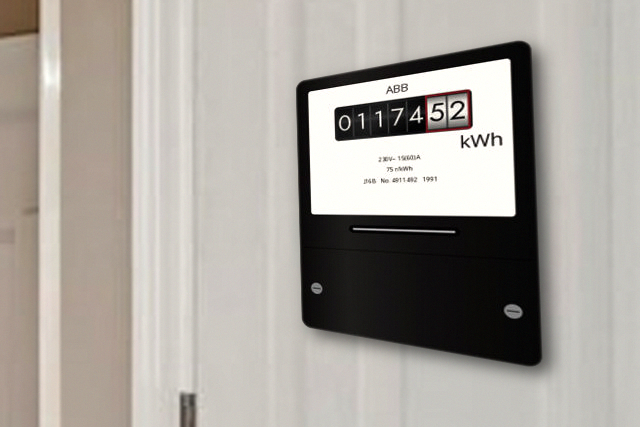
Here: 1174.52 kWh
